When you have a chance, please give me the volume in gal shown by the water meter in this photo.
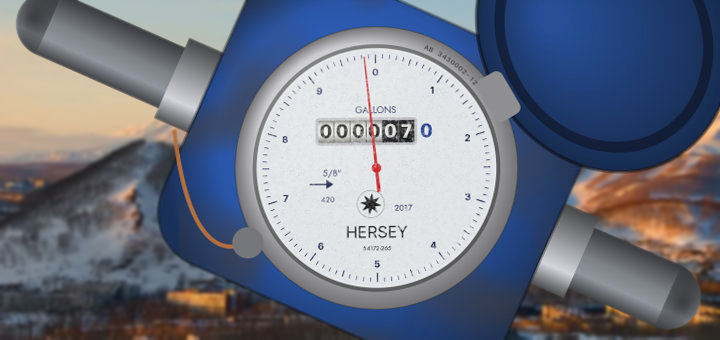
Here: 69.8 gal
